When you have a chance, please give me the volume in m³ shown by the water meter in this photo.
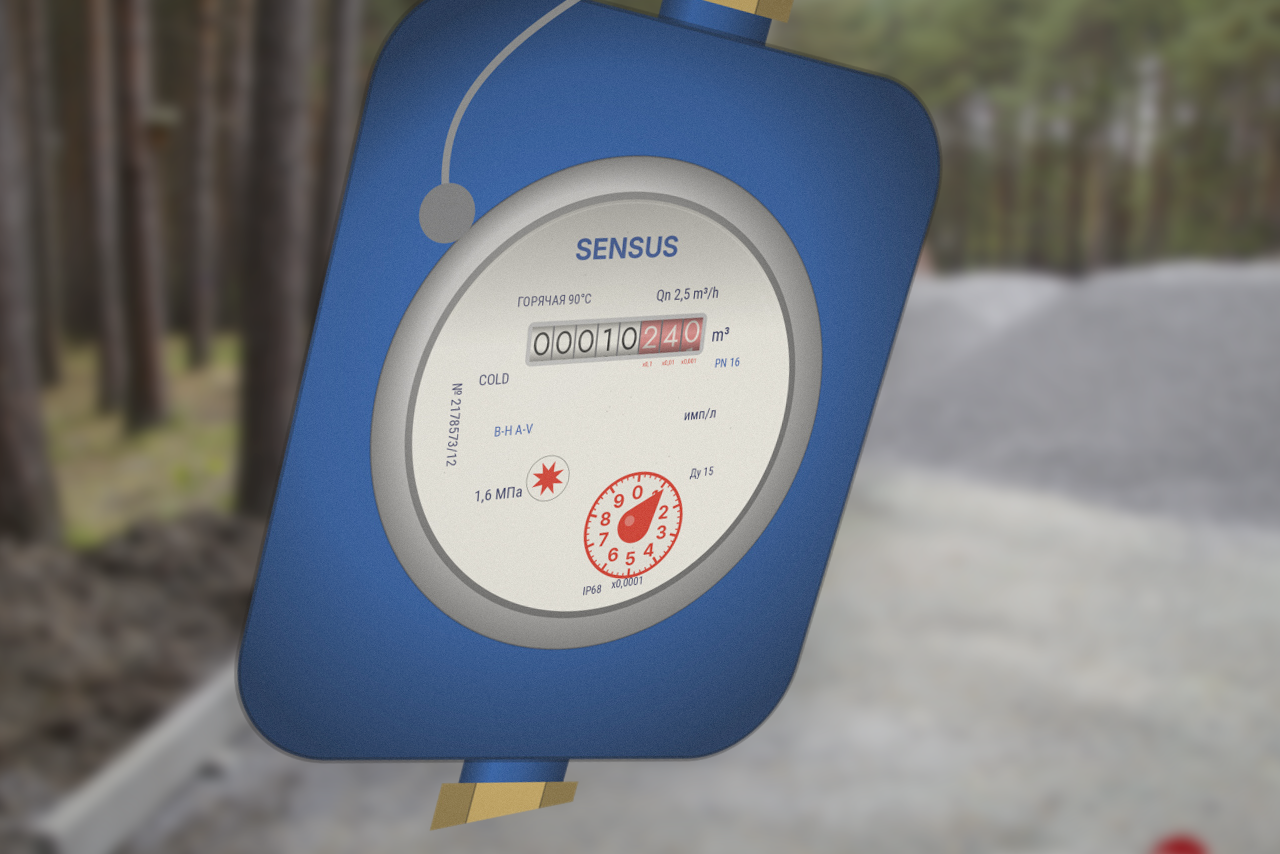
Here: 10.2401 m³
